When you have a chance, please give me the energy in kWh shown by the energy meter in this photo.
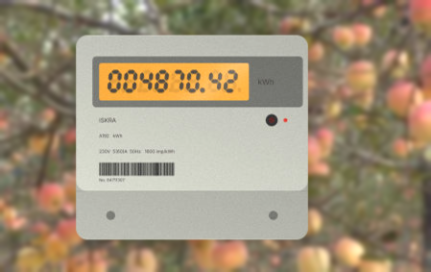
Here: 4870.42 kWh
